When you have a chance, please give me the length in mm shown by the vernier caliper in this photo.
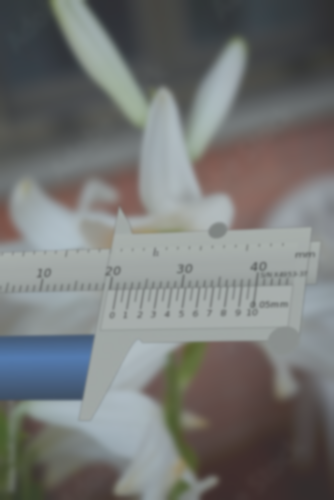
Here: 21.0 mm
